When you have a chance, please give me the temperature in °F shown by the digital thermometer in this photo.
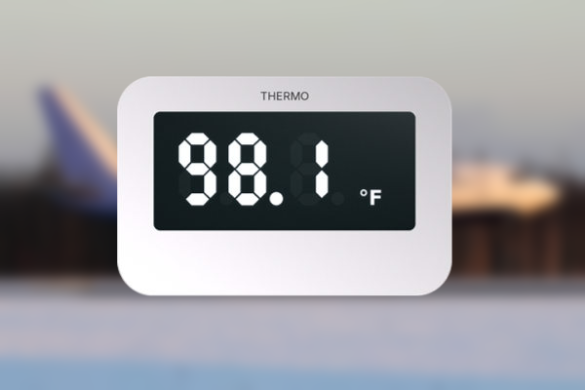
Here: 98.1 °F
